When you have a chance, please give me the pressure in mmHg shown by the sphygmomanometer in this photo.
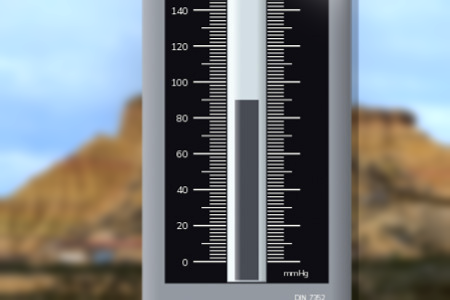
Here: 90 mmHg
